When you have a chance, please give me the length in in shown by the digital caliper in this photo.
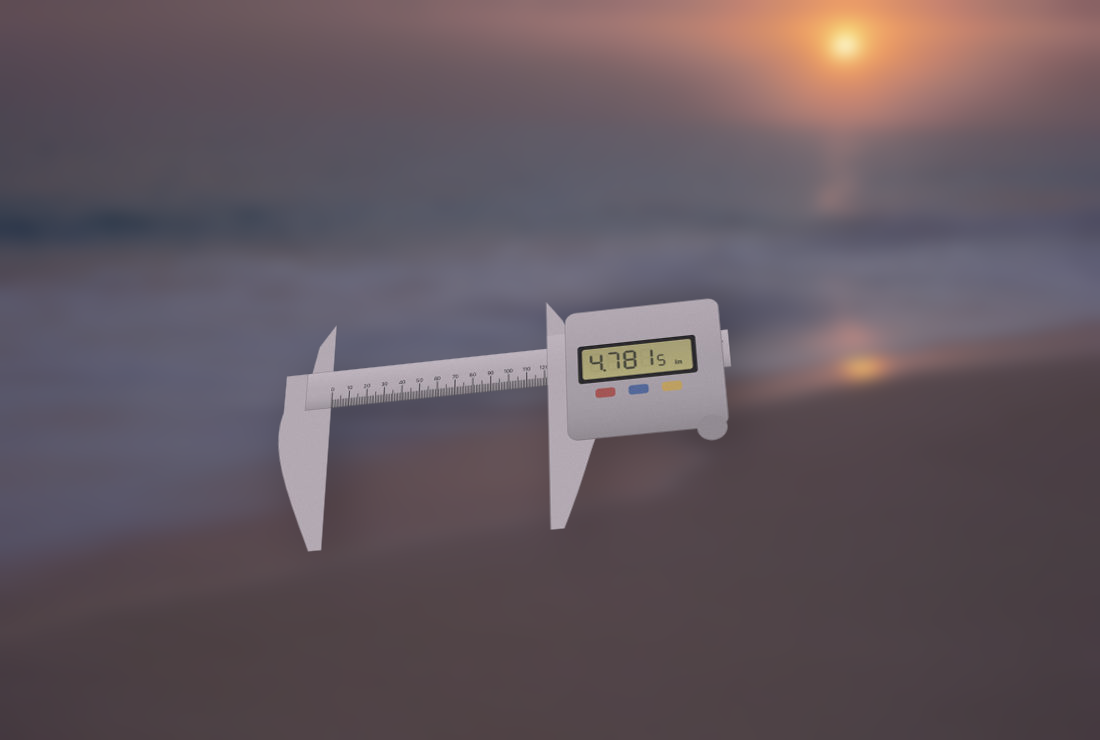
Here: 4.7815 in
